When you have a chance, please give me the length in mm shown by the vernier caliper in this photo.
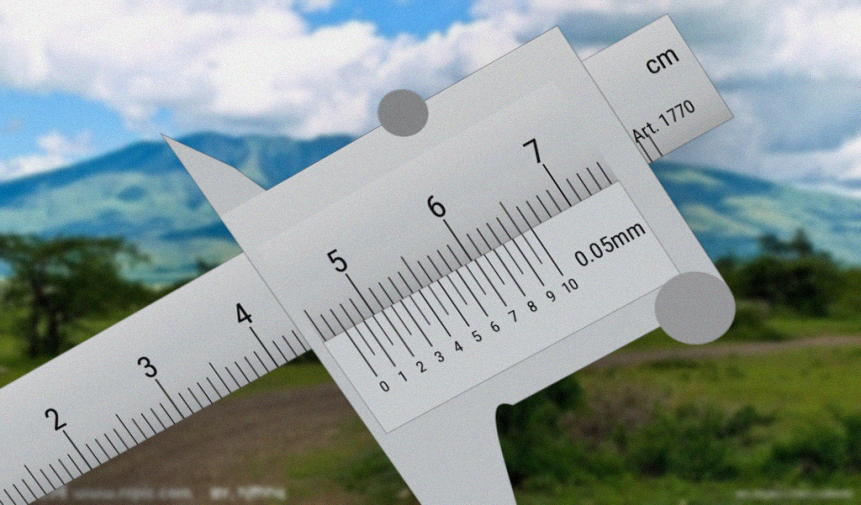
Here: 47.0 mm
